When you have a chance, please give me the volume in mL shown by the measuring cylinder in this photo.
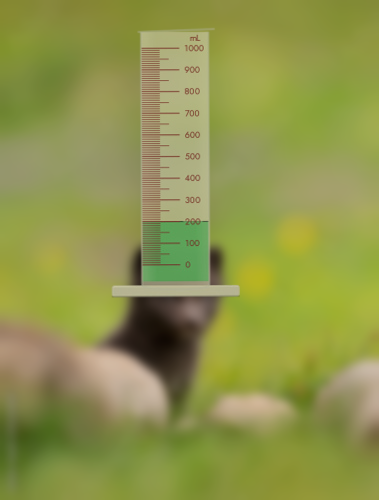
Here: 200 mL
